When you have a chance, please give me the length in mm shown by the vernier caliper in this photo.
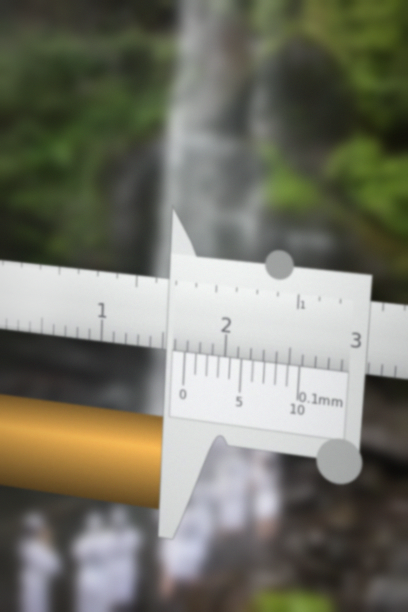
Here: 16.8 mm
